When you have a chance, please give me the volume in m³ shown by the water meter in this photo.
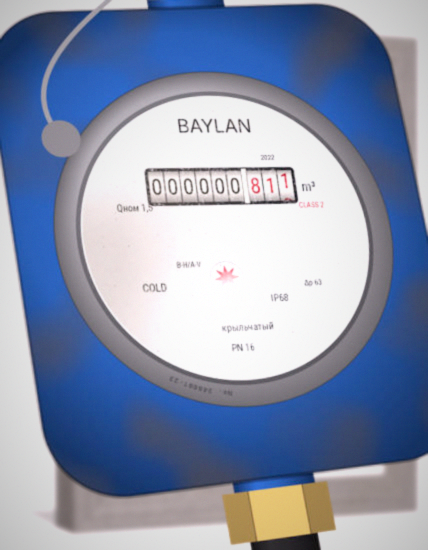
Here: 0.811 m³
